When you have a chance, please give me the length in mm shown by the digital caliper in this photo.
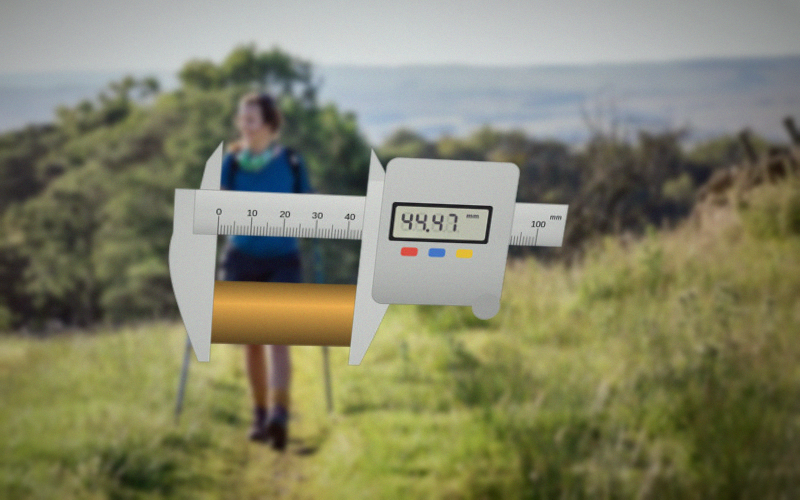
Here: 44.47 mm
